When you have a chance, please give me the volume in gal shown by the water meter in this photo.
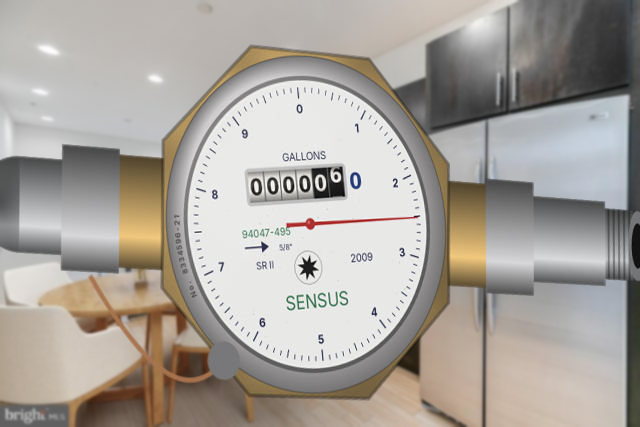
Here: 62.5 gal
